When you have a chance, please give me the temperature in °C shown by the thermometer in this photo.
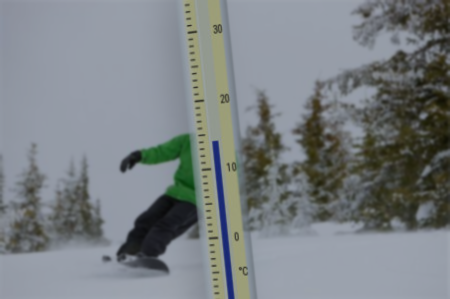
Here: 14 °C
